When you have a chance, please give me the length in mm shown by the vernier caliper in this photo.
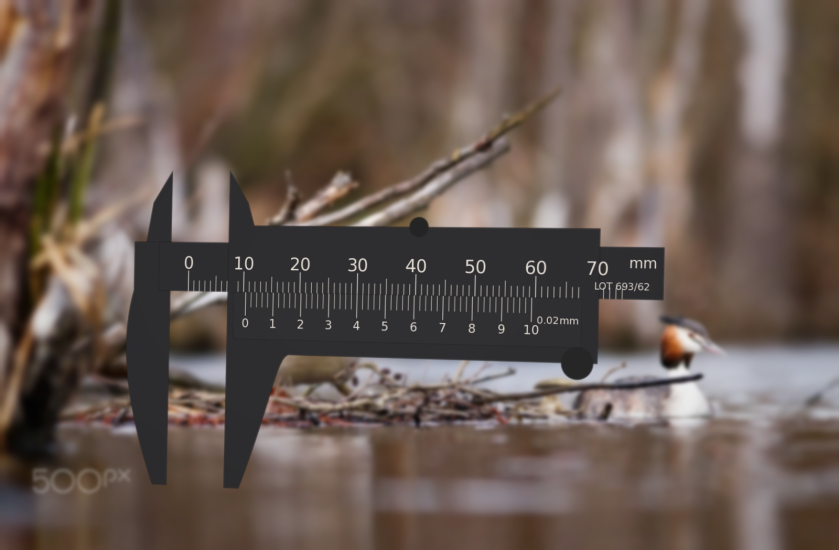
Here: 10.4 mm
